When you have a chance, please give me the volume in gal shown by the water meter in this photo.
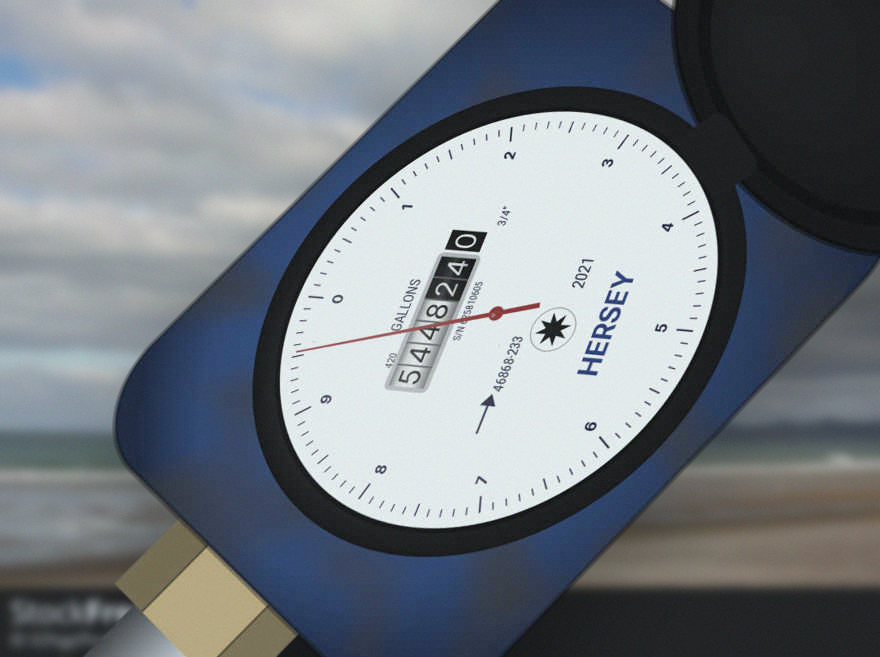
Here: 5448239.5 gal
